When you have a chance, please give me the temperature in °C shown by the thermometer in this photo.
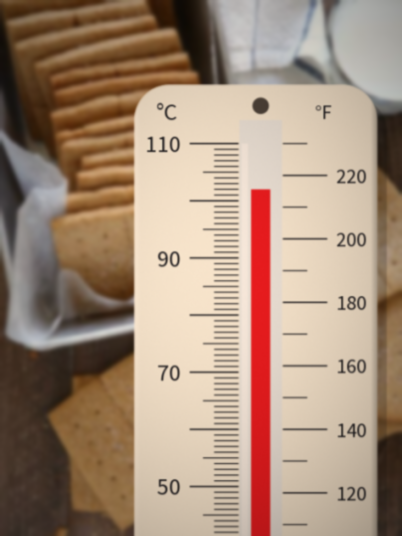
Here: 102 °C
